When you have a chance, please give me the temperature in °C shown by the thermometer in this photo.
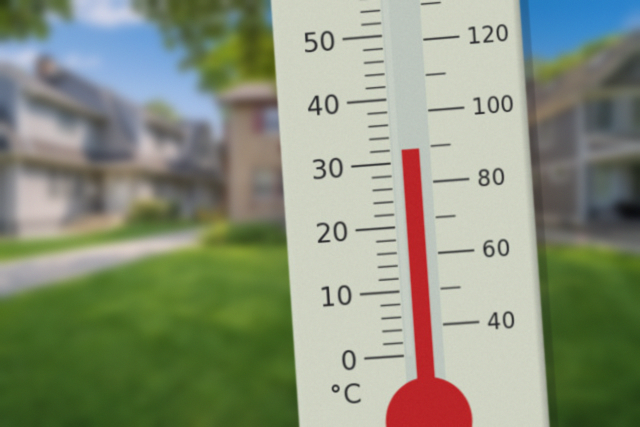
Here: 32 °C
